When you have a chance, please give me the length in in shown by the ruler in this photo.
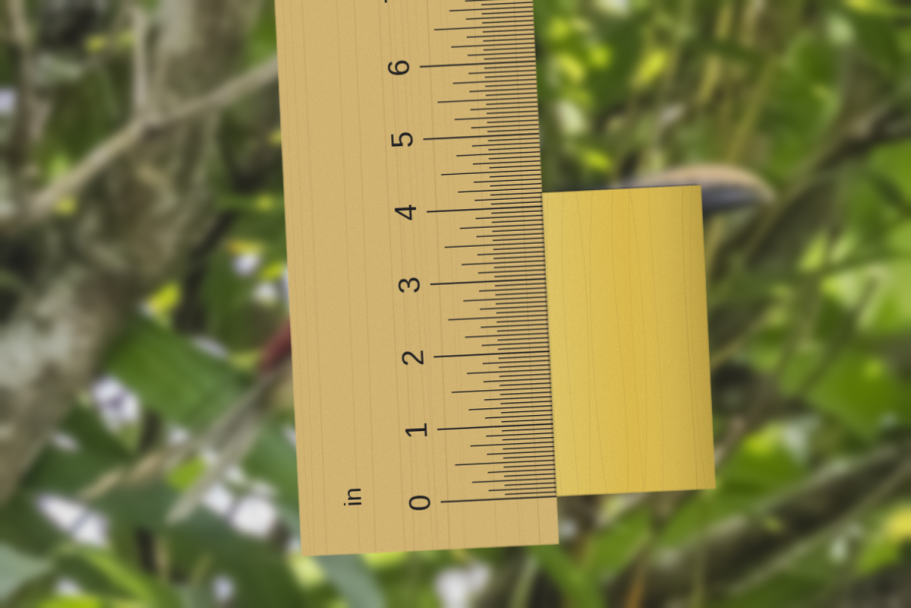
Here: 4.1875 in
